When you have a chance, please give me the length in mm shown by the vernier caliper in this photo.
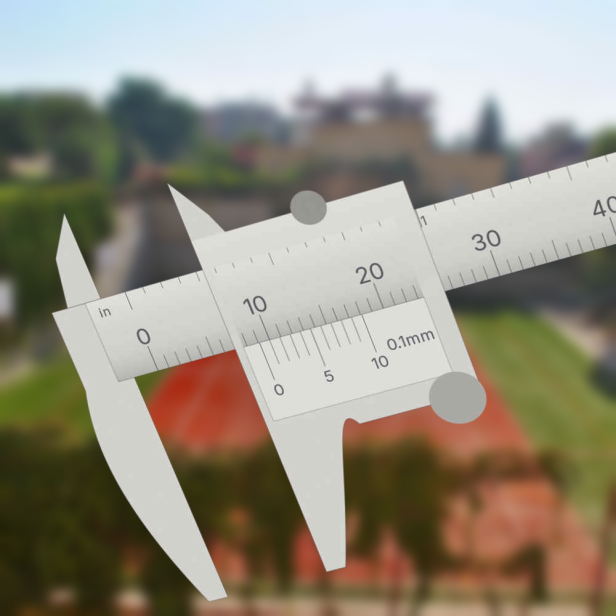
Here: 9.1 mm
